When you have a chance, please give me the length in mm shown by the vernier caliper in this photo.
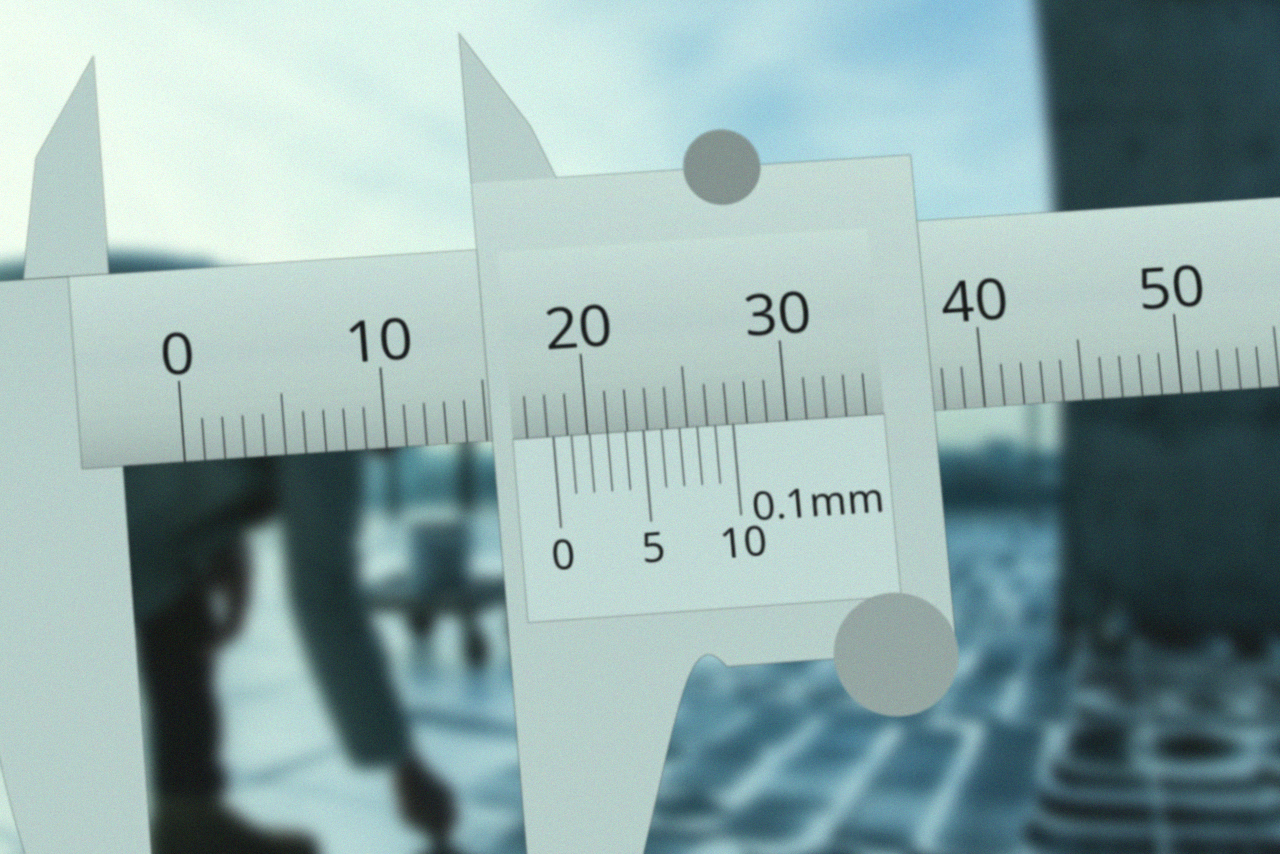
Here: 18.3 mm
